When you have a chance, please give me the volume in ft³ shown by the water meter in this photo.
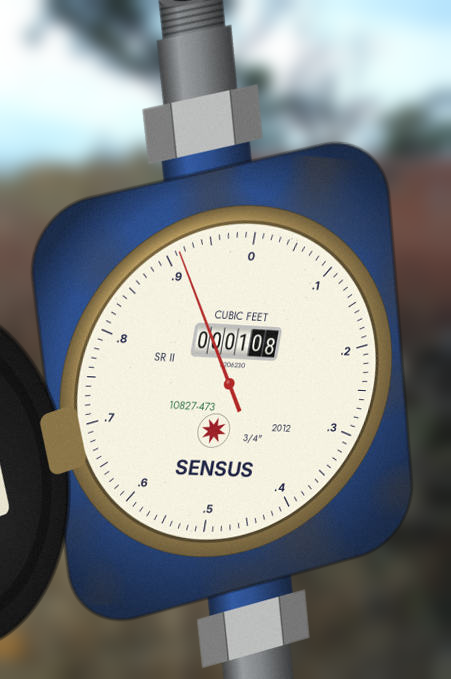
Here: 107.91 ft³
